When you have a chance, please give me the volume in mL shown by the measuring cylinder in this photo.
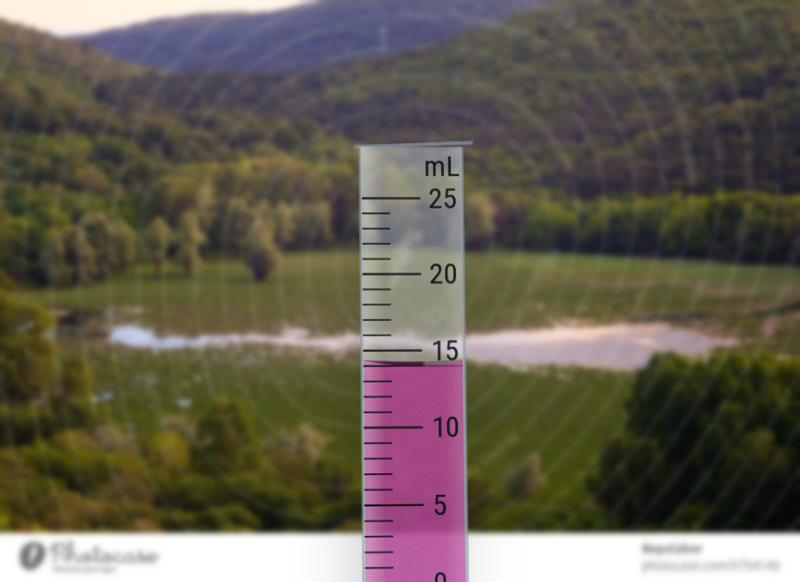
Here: 14 mL
